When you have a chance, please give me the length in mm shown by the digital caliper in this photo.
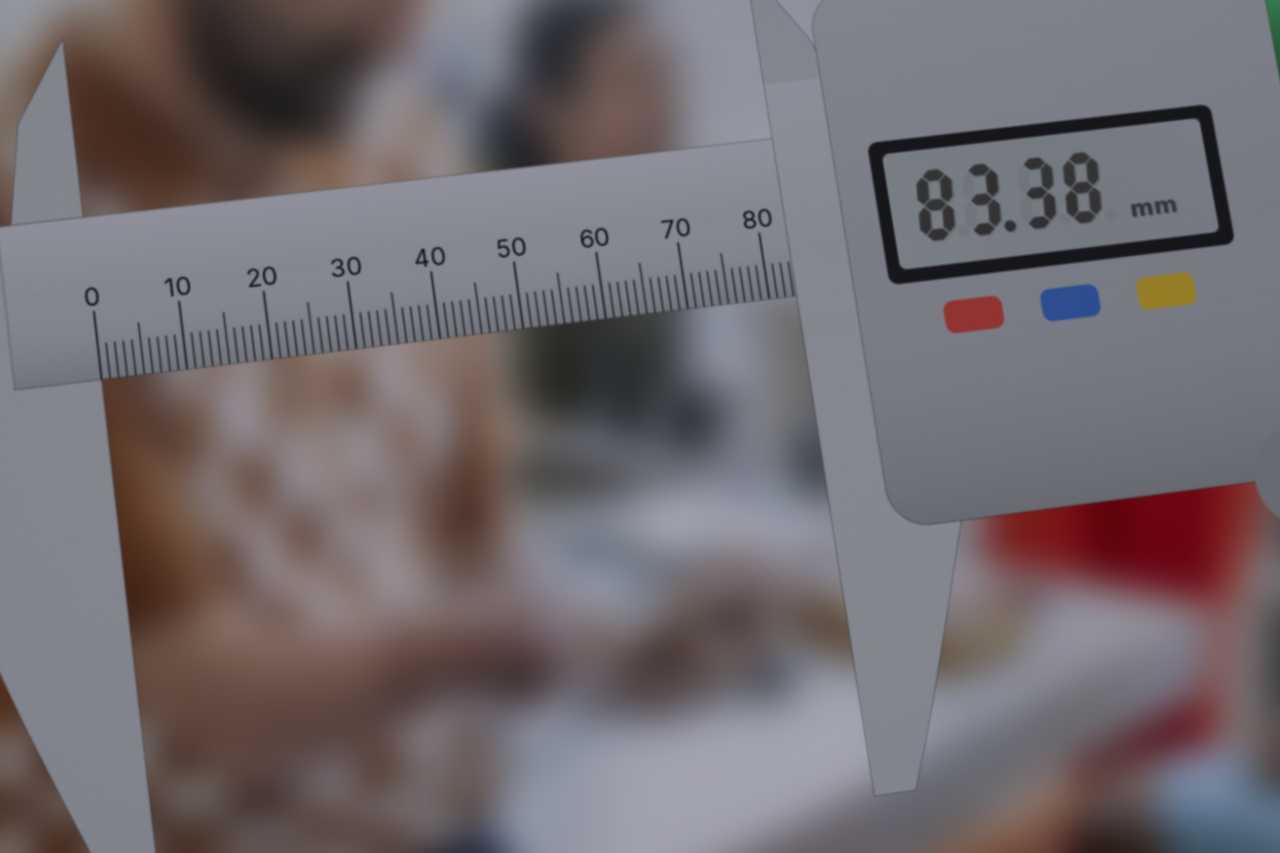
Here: 83.38 mm
